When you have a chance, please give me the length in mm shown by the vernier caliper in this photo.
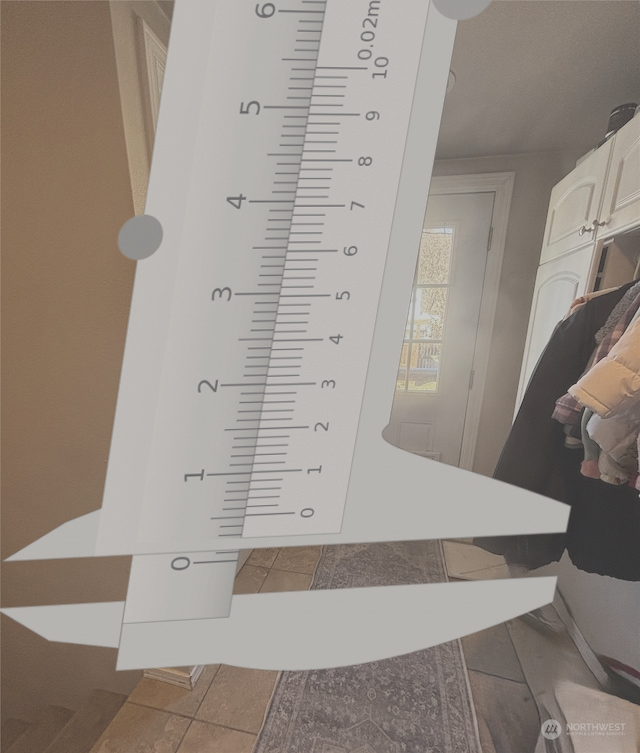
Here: 5.2 mm
